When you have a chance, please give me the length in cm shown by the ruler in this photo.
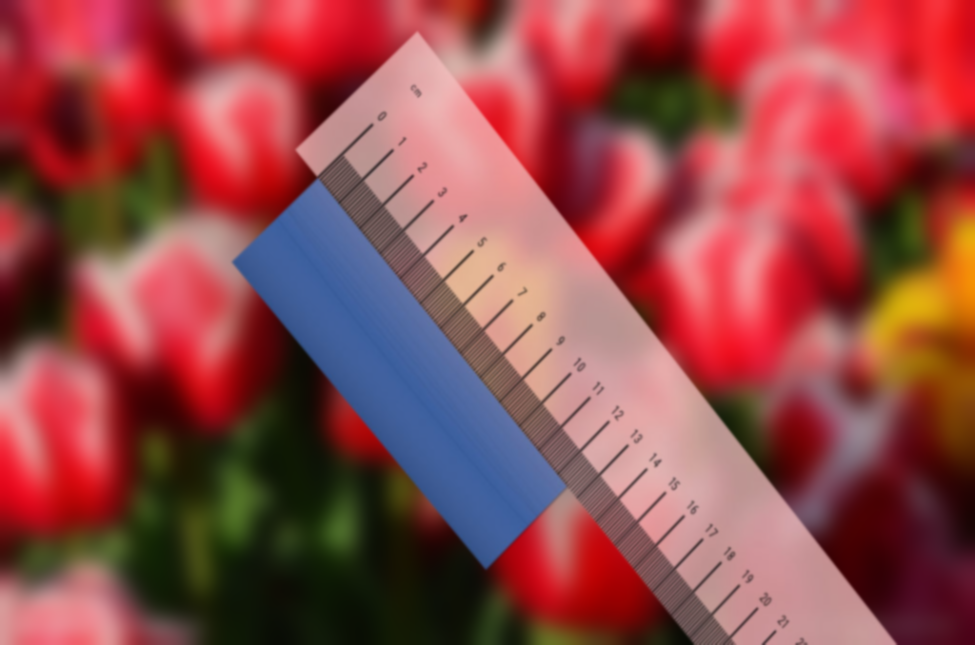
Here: 12.5 cm
